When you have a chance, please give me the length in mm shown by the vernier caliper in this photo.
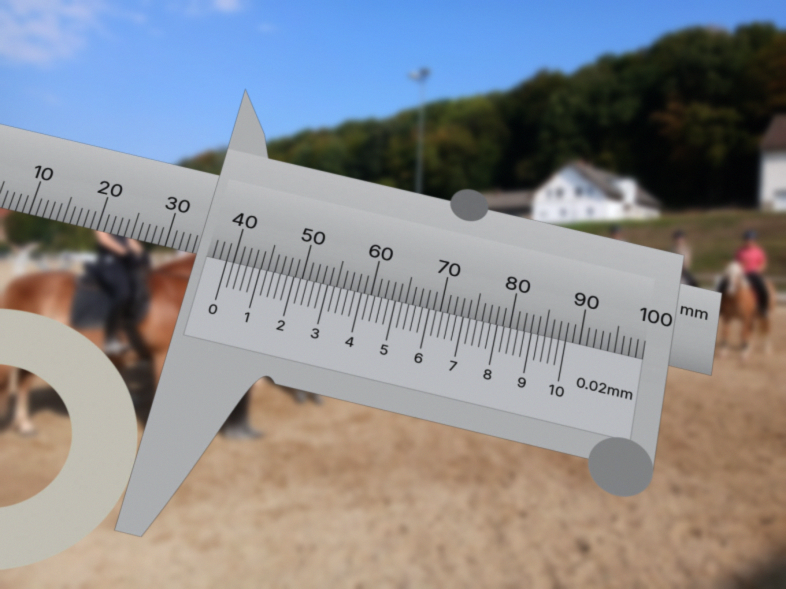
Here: 39.0 mm
